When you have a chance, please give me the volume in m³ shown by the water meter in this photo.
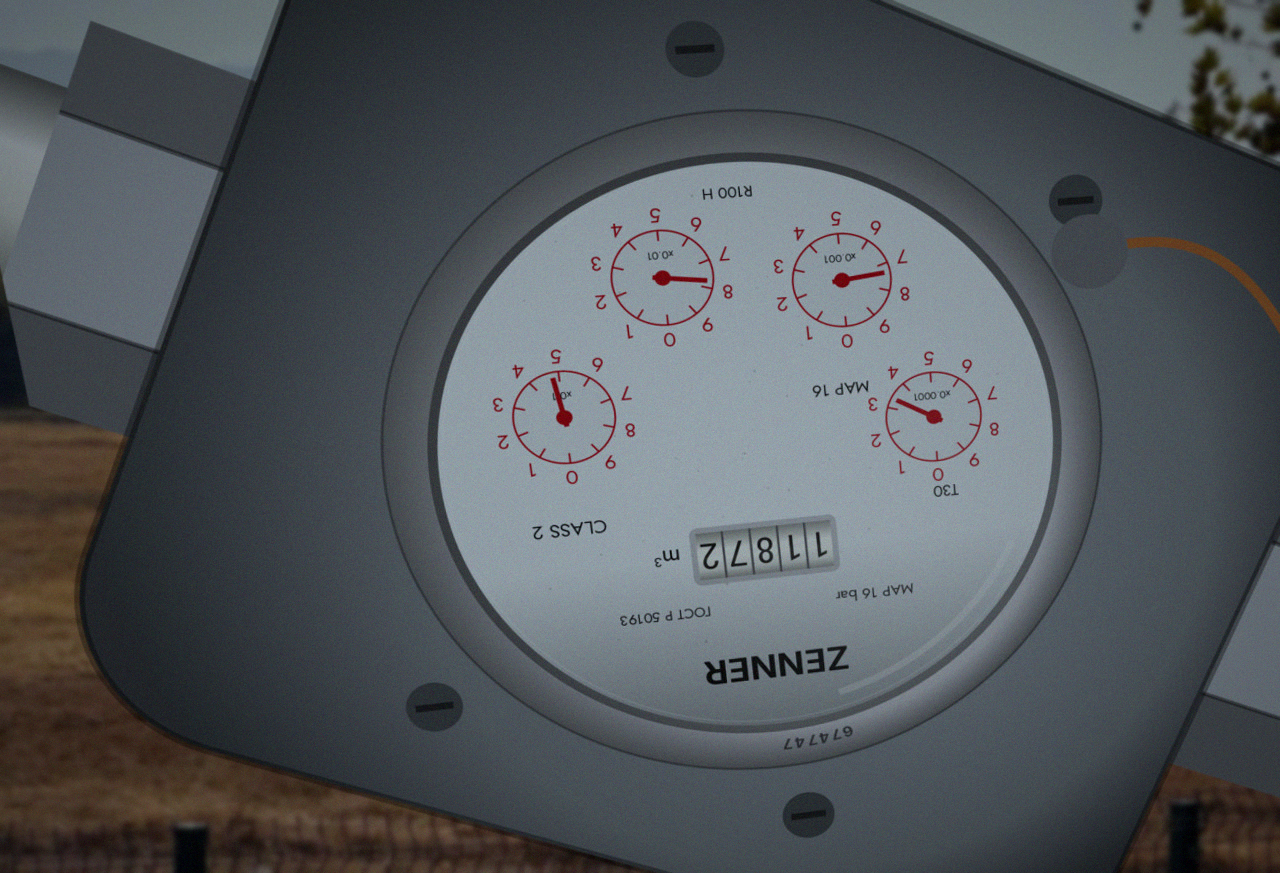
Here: 11872.4773 m³
